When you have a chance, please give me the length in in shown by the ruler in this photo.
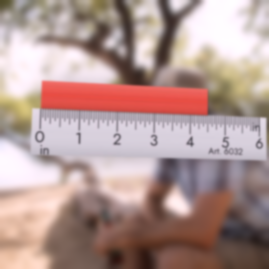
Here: 4.5 in
